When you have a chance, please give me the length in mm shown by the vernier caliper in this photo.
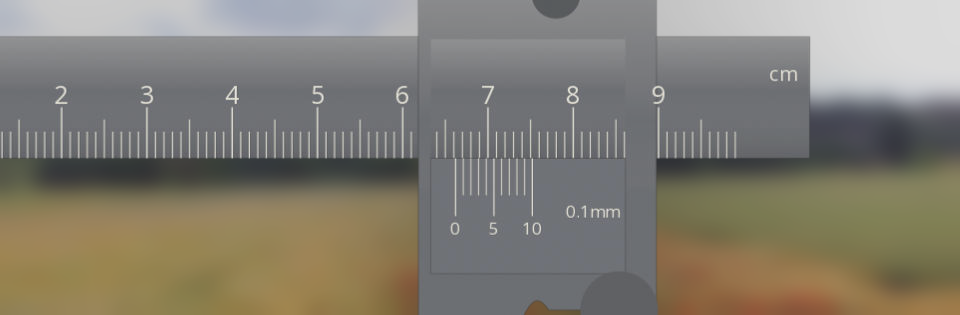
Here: 66.2 mm
